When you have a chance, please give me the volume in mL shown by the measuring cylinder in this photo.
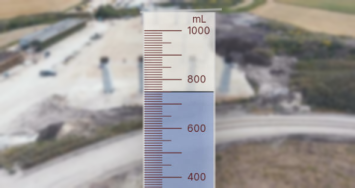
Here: 750 mL
